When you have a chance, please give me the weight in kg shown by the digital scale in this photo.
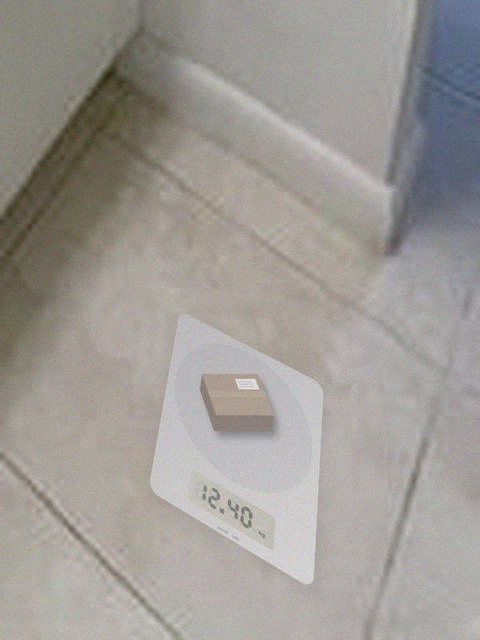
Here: 12.40 kg
